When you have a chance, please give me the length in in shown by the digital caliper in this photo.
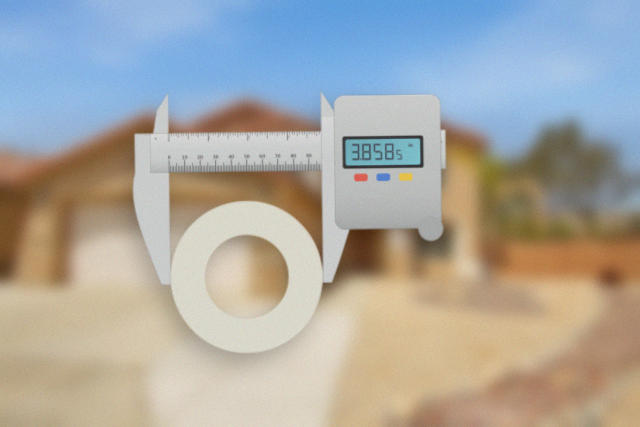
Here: 3.8585 in
